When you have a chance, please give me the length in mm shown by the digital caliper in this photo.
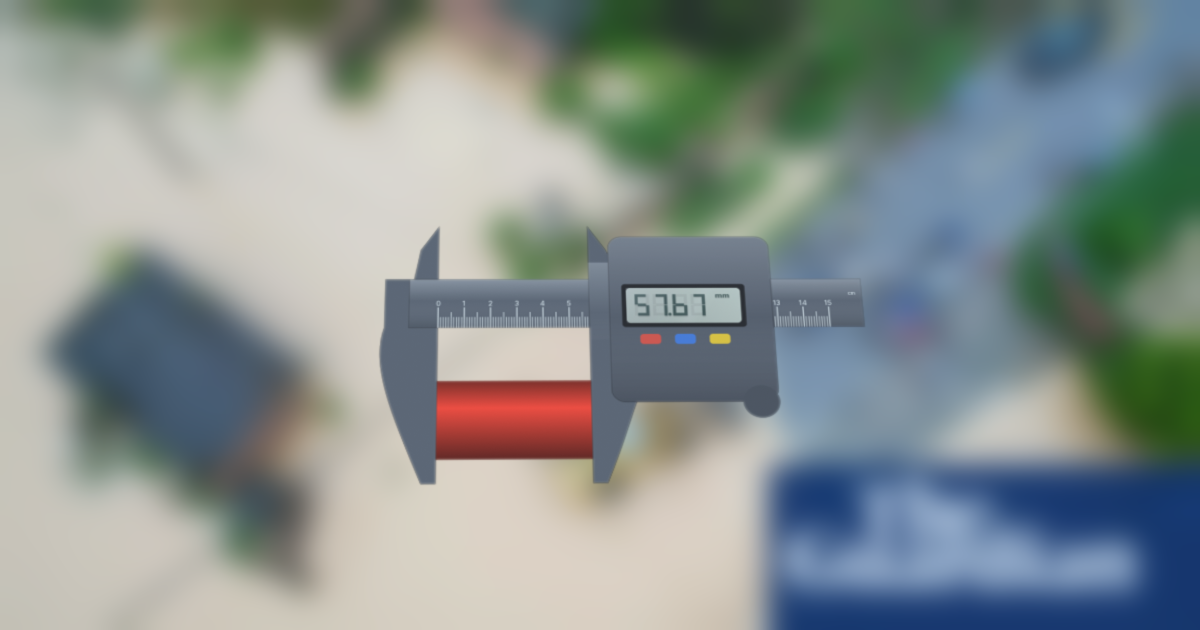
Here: 57.67 mm
